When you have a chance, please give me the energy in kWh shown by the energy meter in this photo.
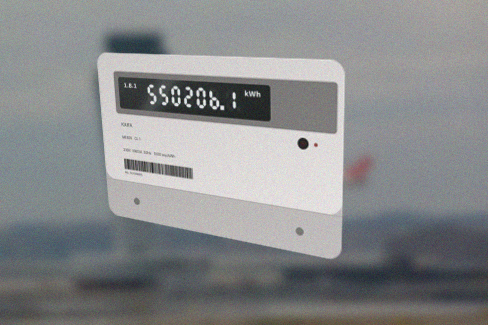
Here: 550206.1 kWh
